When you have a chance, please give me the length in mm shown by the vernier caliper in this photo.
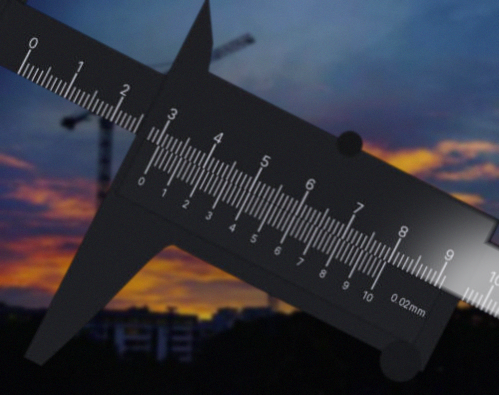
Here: 30.5 mm
